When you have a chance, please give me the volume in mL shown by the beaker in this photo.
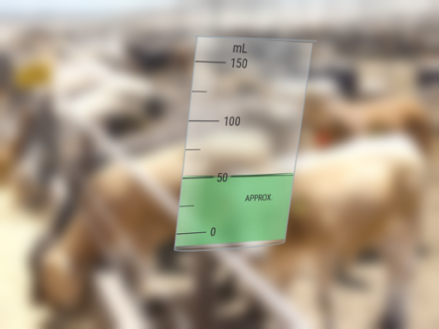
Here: 50 mL
